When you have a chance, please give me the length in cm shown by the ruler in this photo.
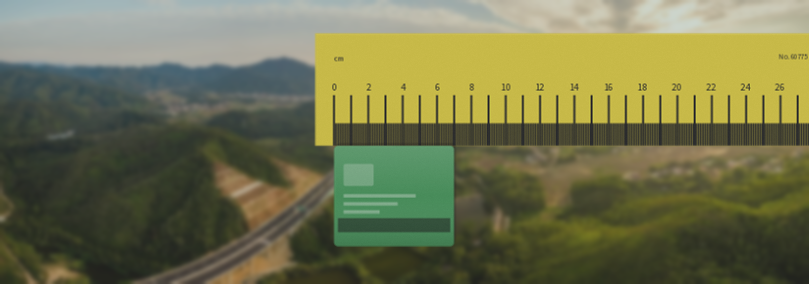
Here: 7 cm
